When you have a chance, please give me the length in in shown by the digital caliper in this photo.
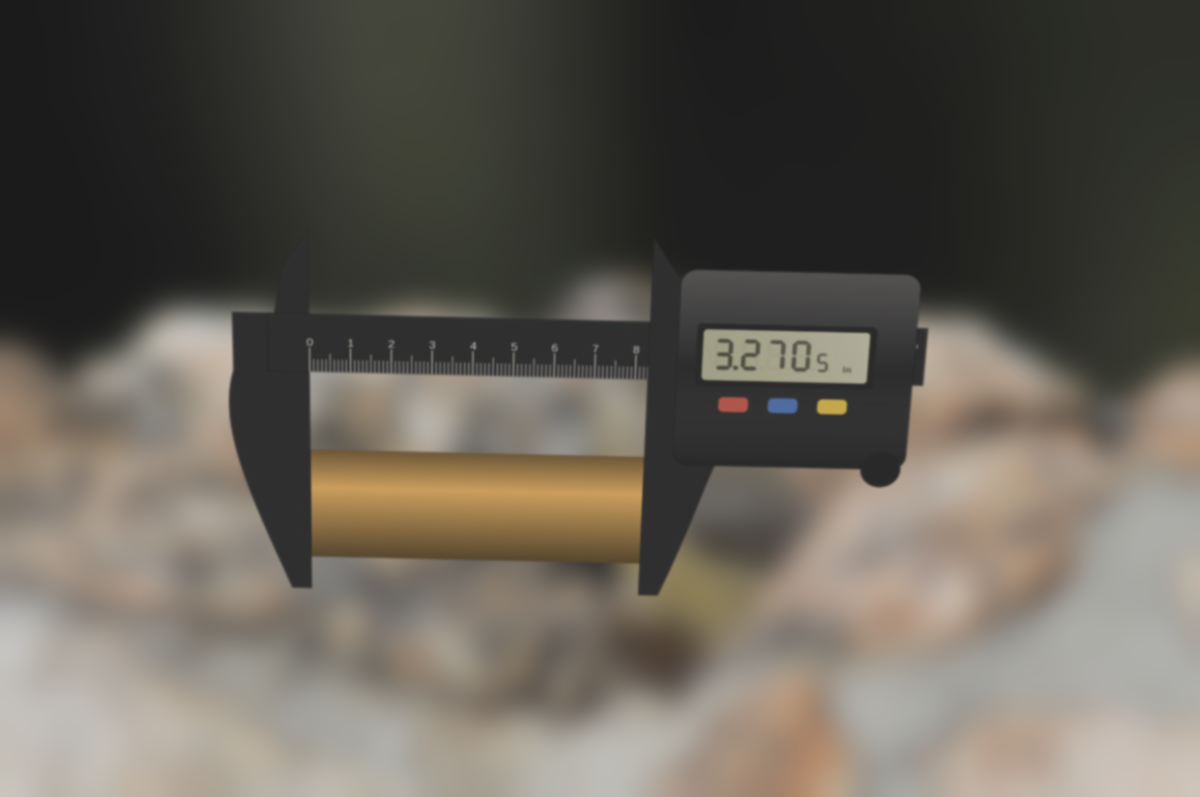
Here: 3.2705 in
